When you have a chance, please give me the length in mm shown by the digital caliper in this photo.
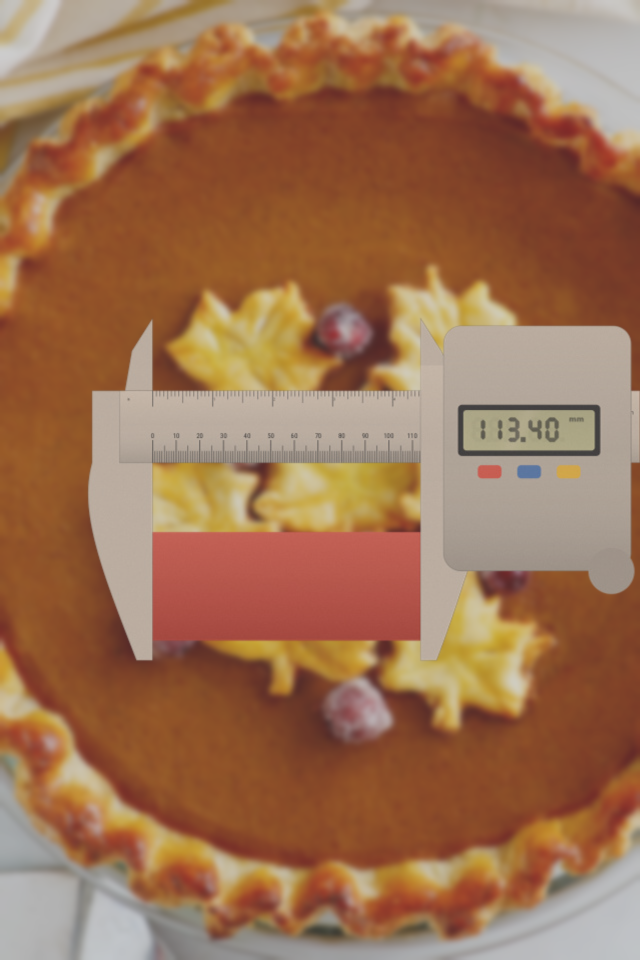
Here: 113.40 mm
